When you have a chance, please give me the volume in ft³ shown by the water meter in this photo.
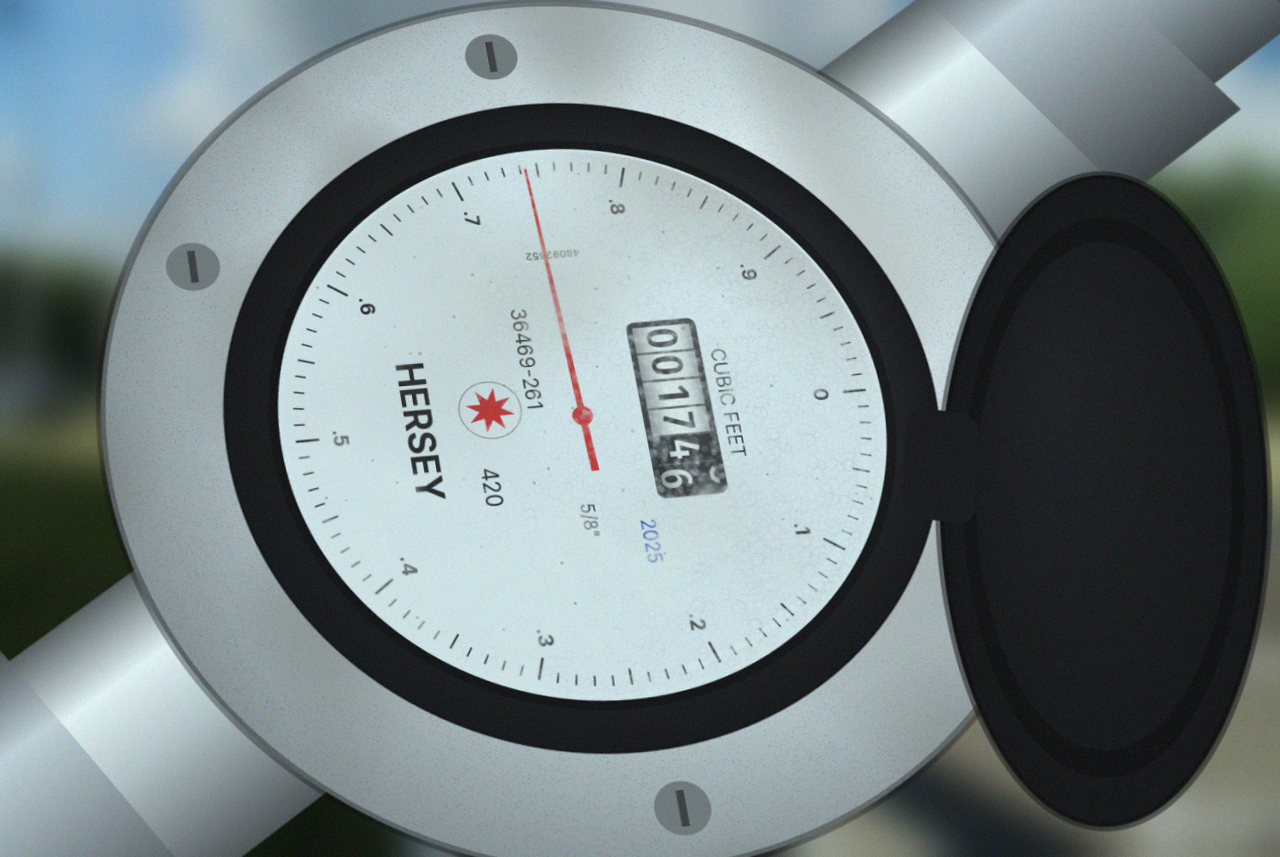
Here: 1745.74 ft³
